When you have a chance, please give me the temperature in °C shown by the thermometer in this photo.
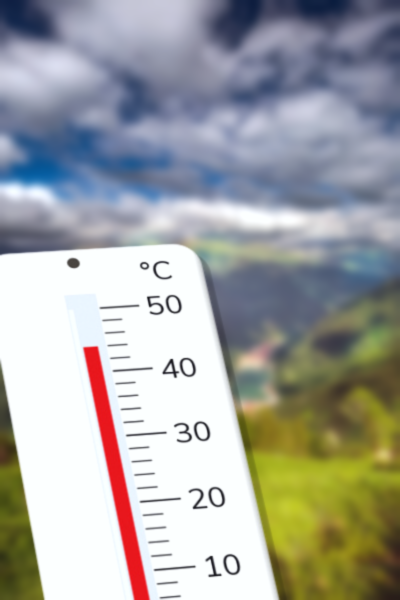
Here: 44 °C
